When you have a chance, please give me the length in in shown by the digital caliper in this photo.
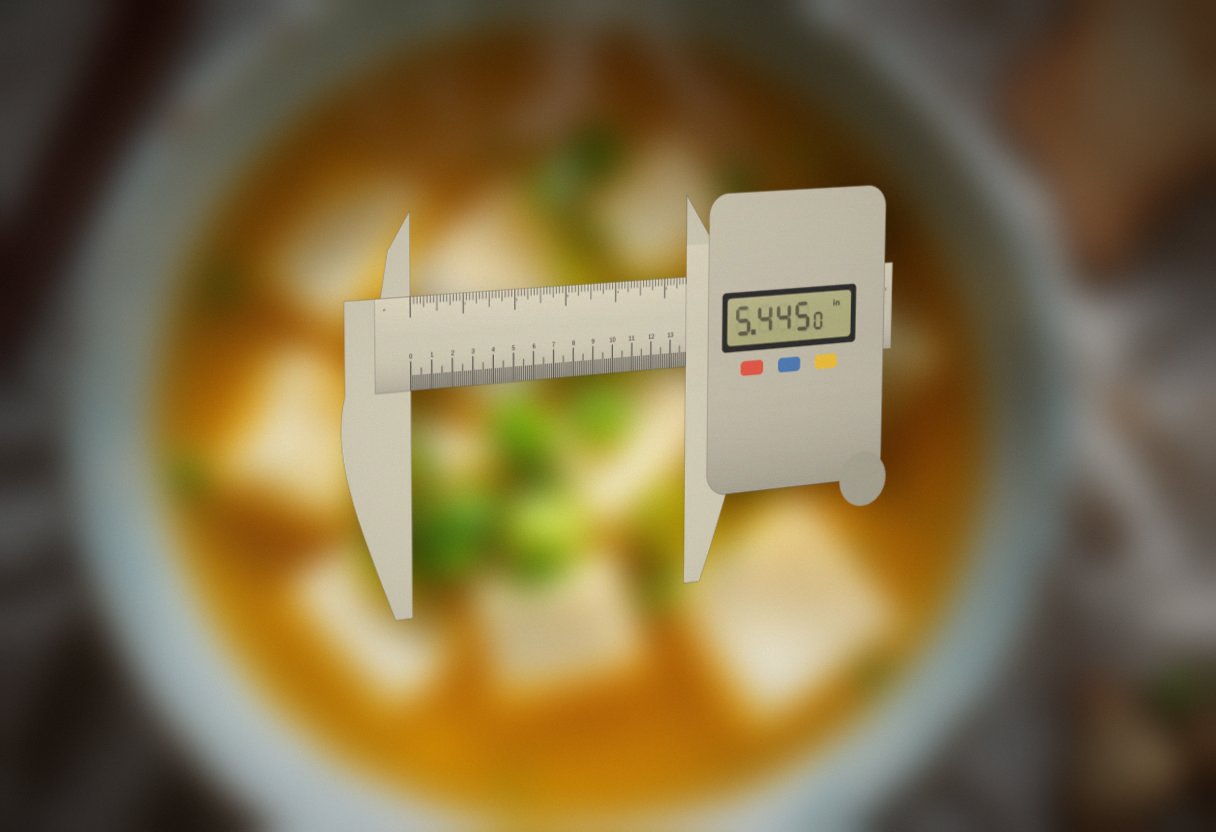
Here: 5.4450 in
